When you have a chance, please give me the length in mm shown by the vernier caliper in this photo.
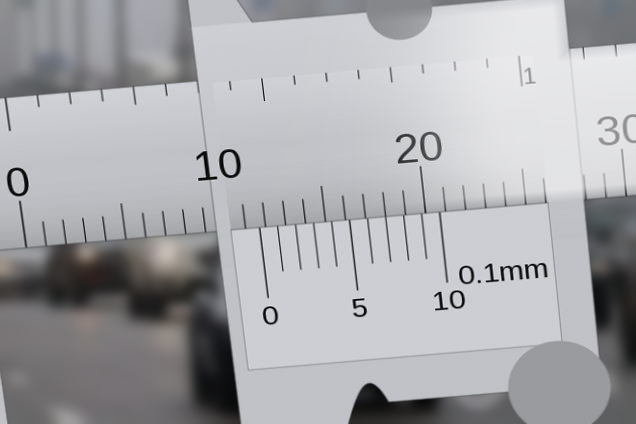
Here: 11.7 mm
